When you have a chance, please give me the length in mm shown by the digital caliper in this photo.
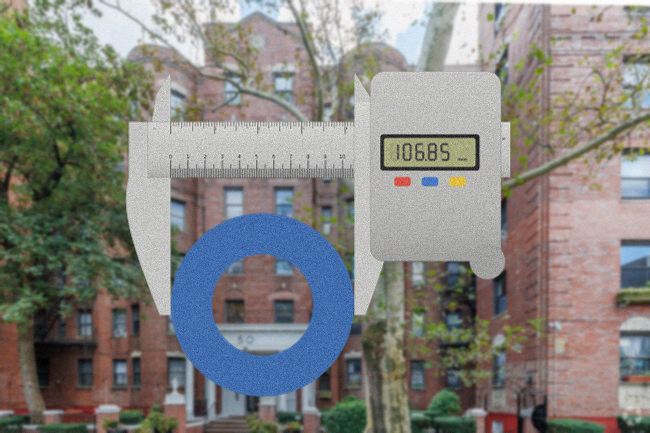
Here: 106.85 mm
